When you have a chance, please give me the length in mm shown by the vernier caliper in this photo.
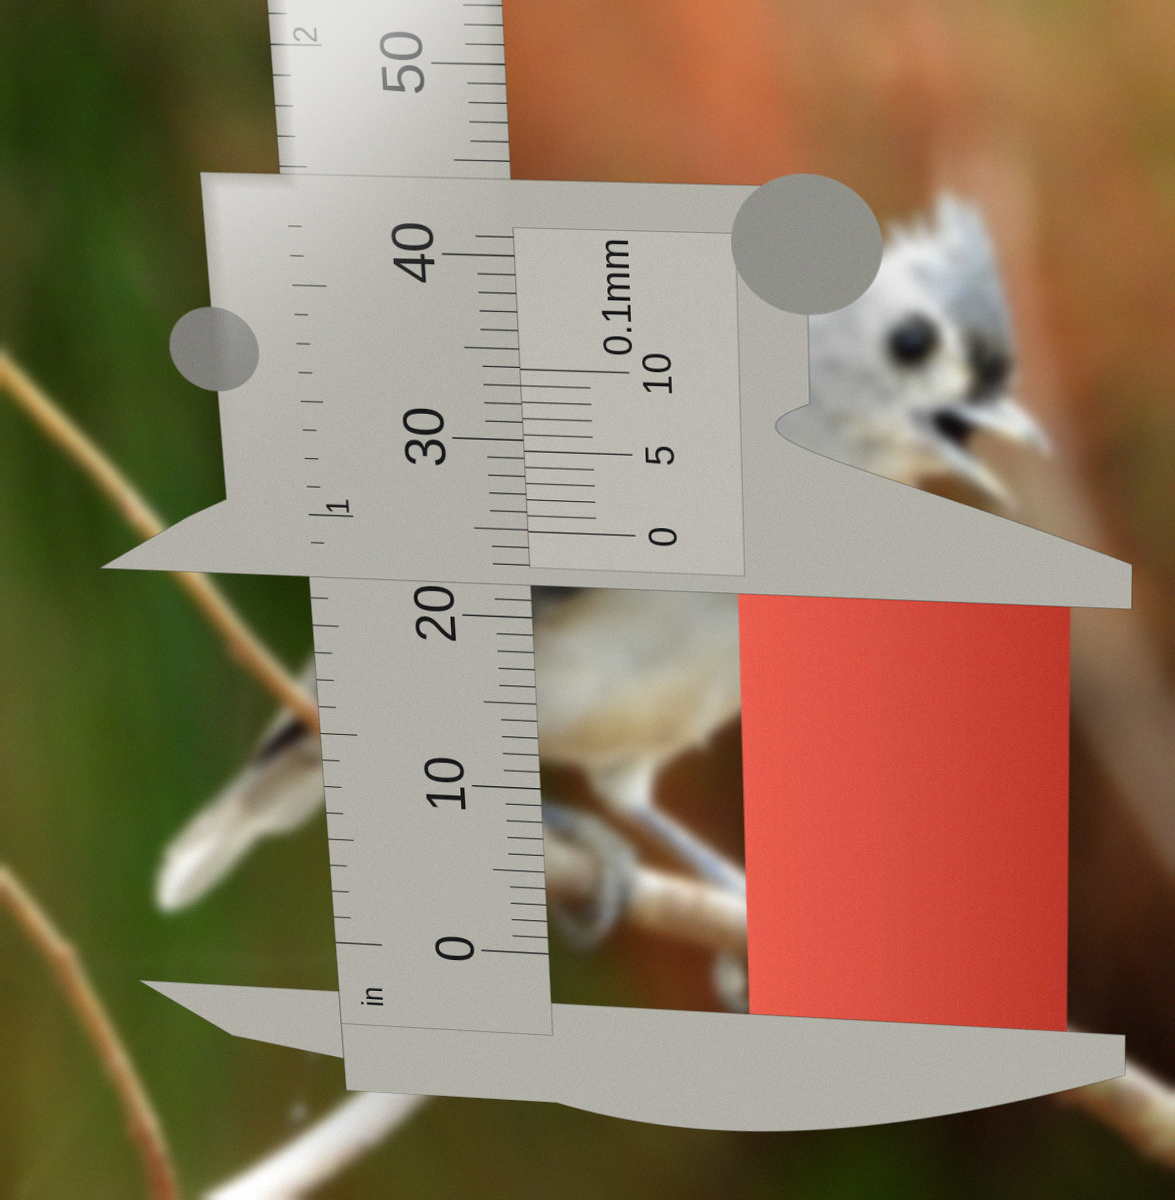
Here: 24.9 mm
